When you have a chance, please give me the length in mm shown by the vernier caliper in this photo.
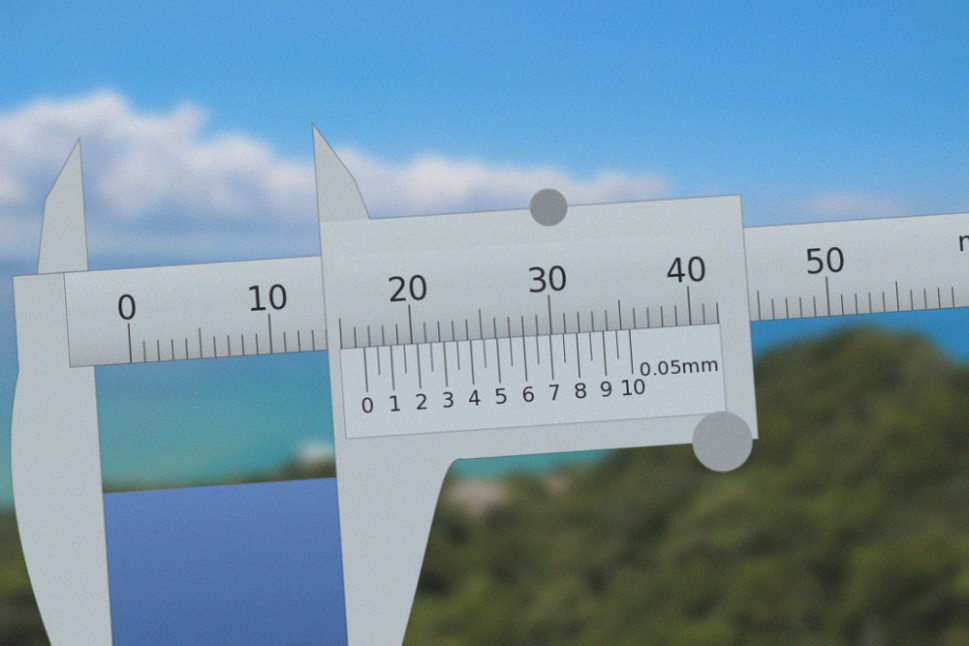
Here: 16.6 mm
